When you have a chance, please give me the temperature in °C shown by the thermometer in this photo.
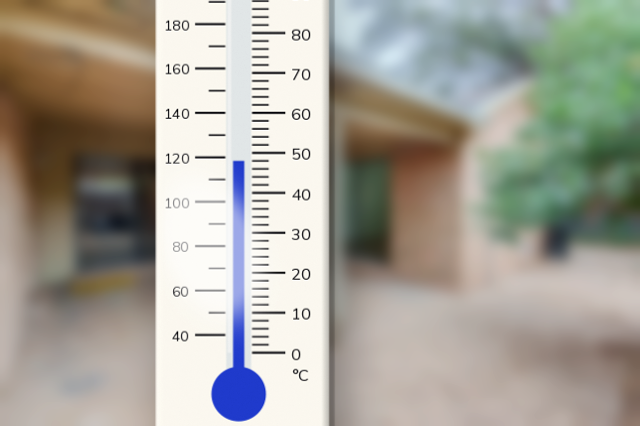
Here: 48 °C
